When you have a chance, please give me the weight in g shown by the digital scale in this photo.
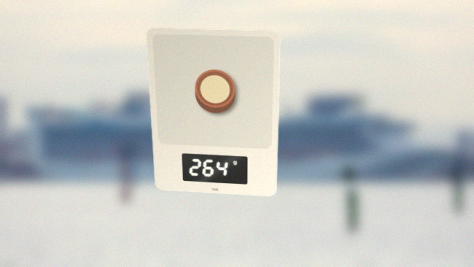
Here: 264 g
